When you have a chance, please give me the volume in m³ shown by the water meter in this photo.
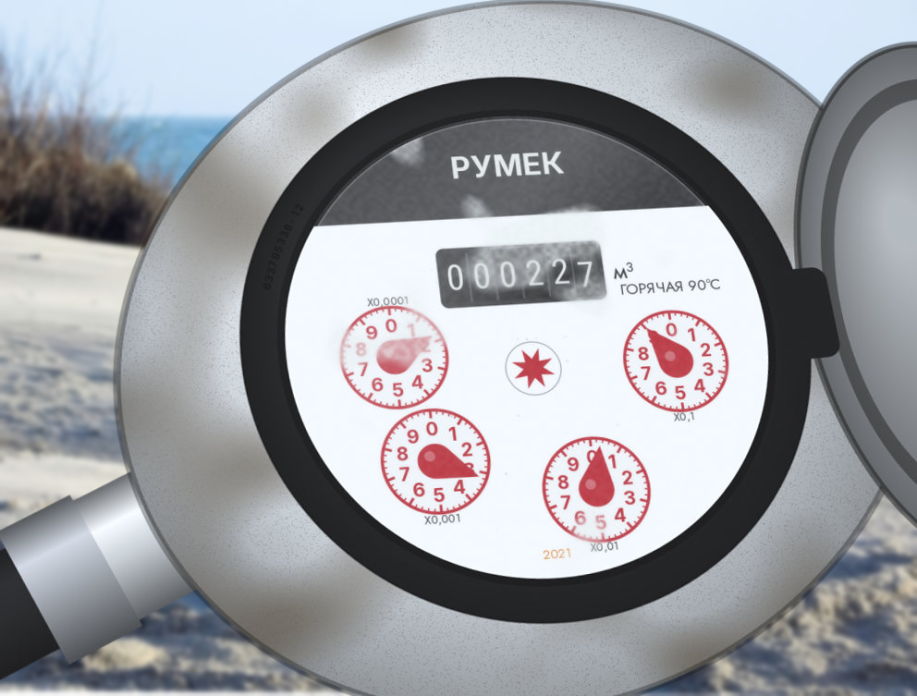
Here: 226.9031 m³
